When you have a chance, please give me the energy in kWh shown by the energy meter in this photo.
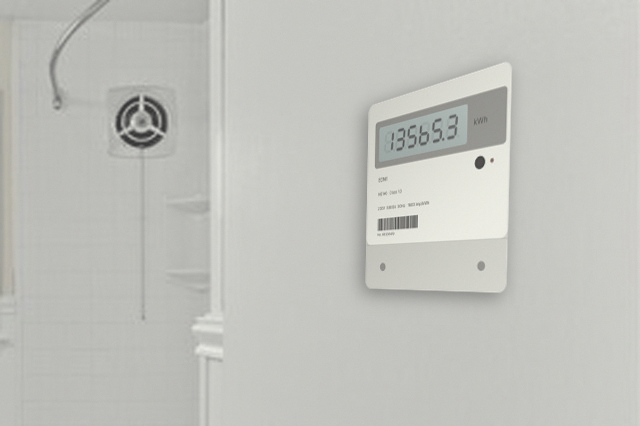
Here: 13565.3 kWh
